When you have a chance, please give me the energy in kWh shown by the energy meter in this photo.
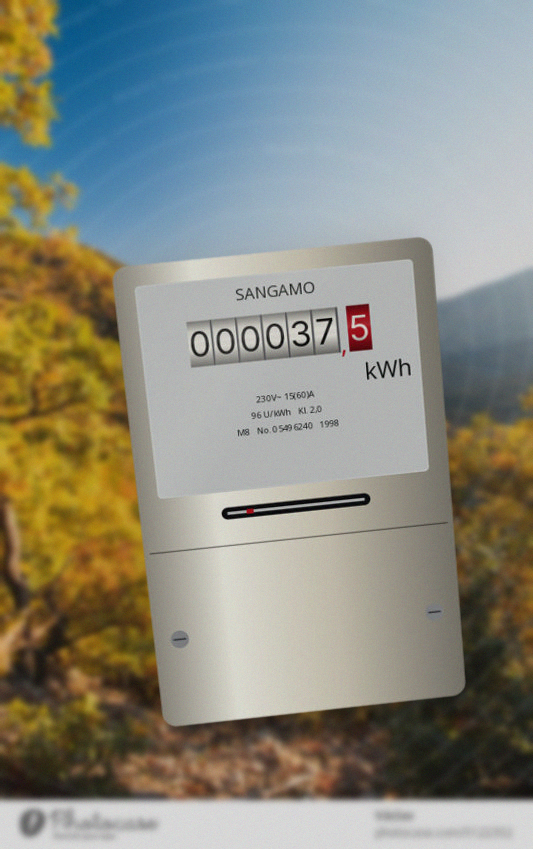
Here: 37.5 kWh
